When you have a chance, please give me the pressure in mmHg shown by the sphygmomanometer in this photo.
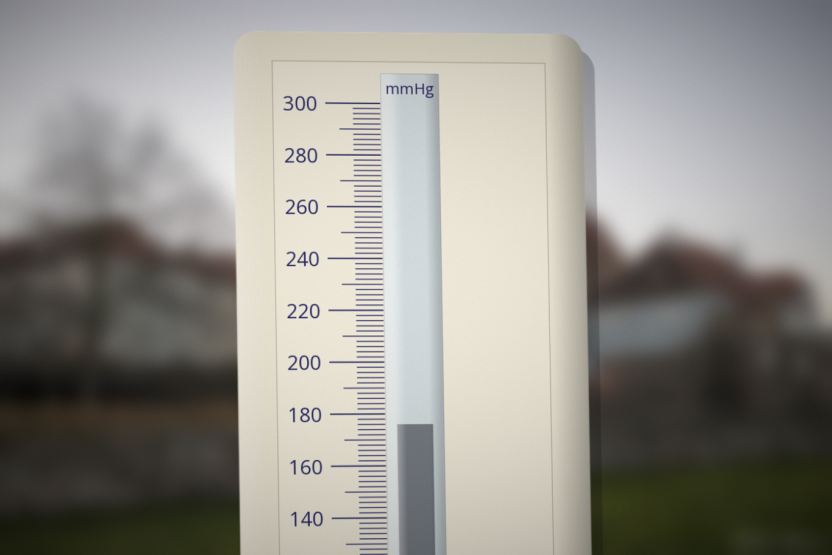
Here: 176 mmHg
